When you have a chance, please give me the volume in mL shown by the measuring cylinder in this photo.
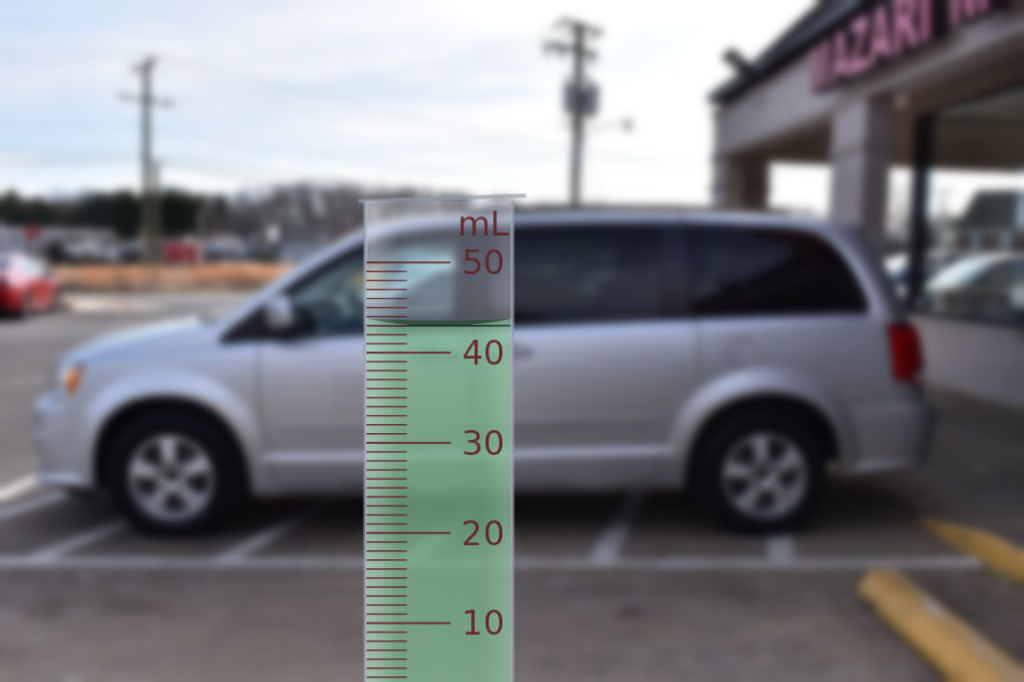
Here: 43 mL
